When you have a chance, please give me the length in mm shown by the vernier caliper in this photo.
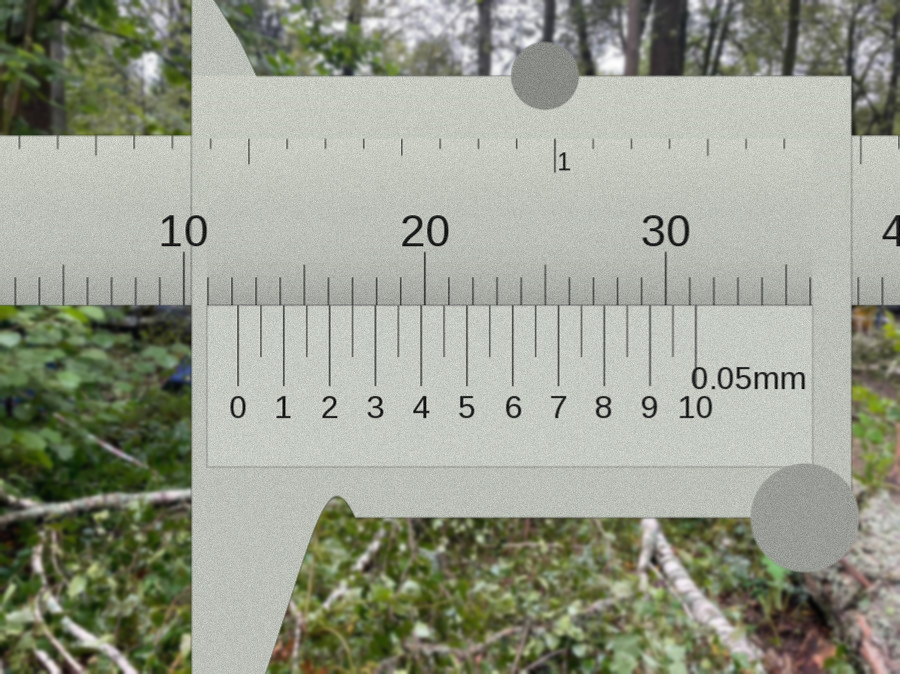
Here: 12.25 mm
